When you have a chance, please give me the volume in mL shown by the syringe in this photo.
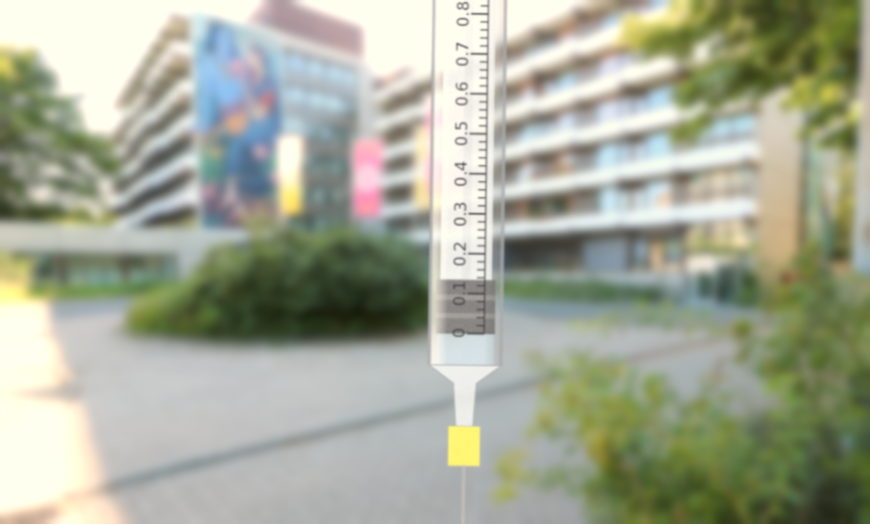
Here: 0 mL
